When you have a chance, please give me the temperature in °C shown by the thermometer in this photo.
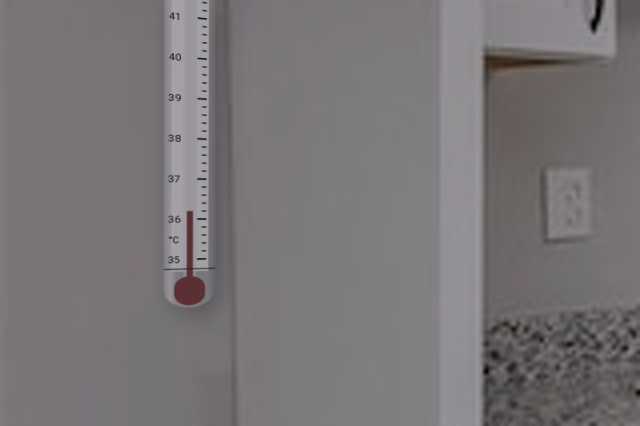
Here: 36.2 °C
